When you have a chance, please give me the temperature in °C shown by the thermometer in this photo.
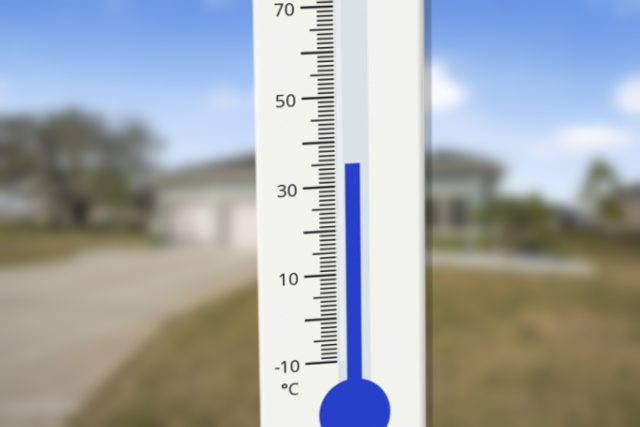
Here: 35 °C
